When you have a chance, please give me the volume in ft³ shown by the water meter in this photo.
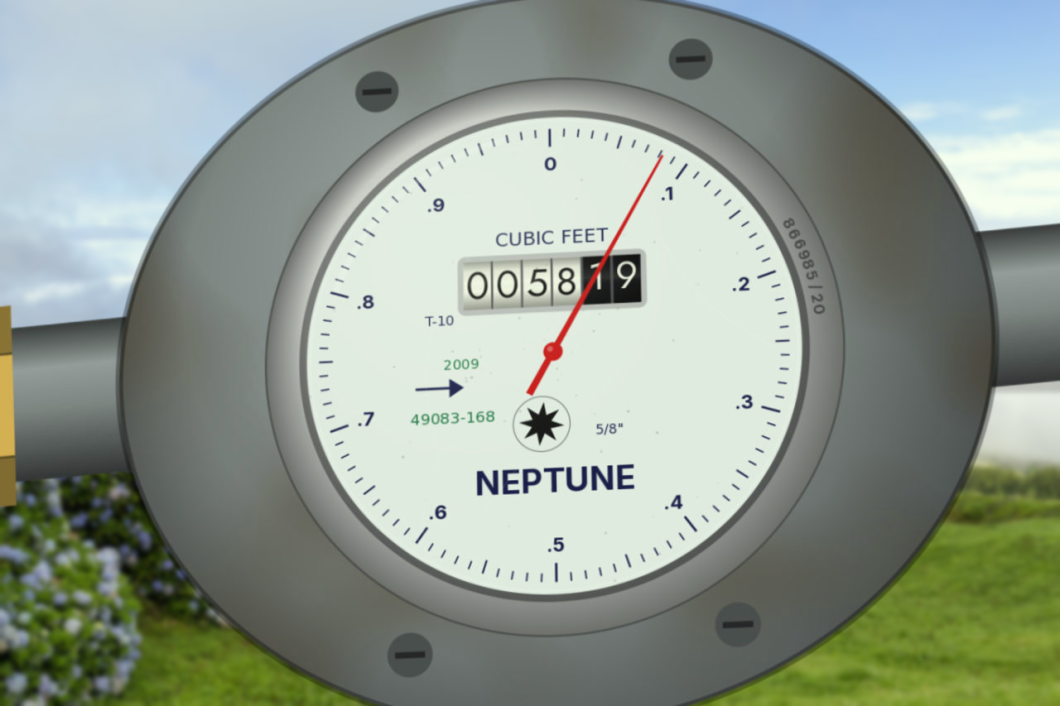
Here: 5819.08 ft³
